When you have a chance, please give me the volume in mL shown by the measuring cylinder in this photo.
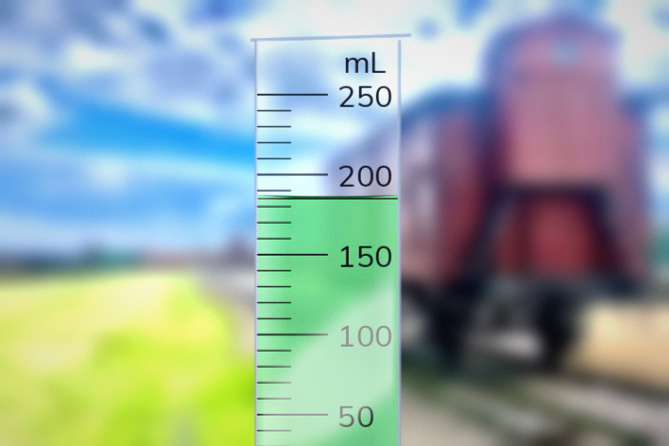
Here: 185 mL
